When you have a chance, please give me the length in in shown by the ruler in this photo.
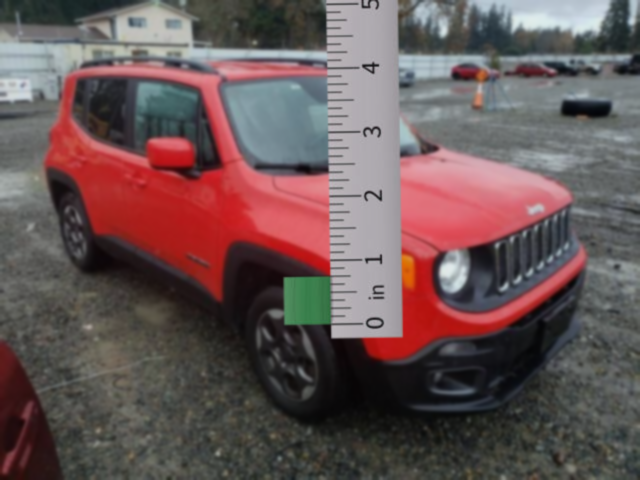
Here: 0.75 in
